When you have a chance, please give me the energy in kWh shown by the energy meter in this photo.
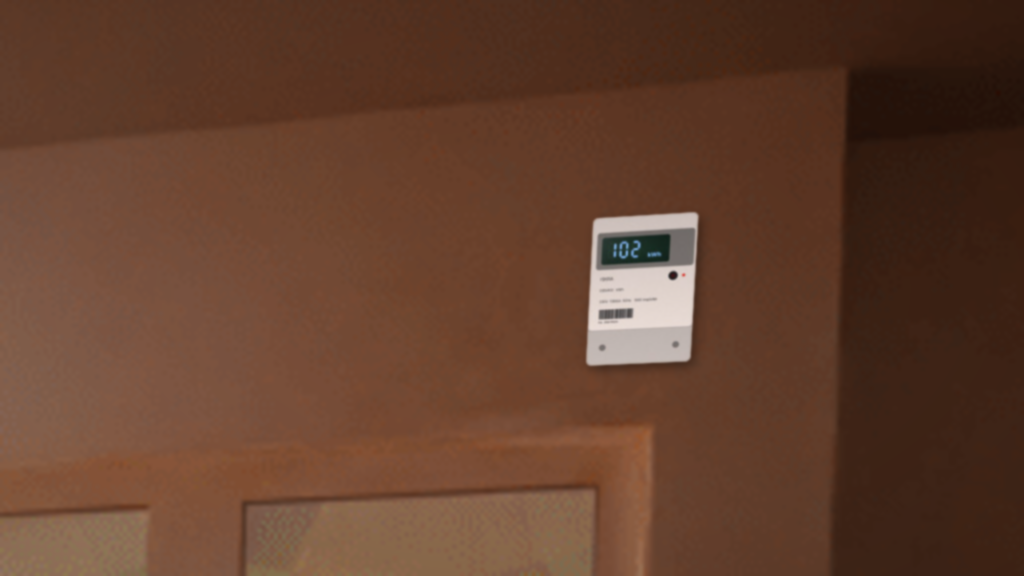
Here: 102 kWh
